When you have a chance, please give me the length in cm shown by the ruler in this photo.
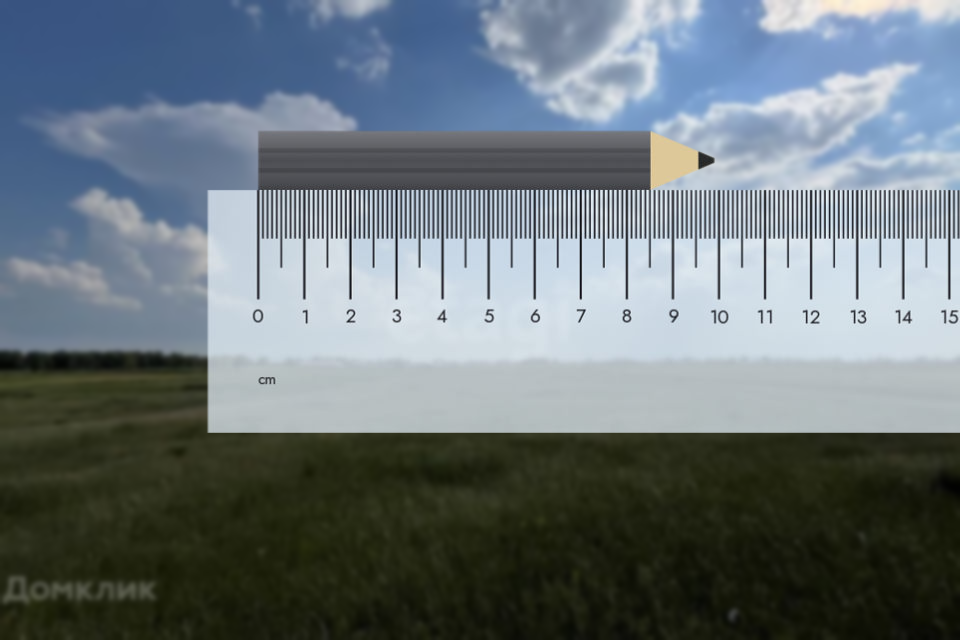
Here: 9.9 cm
